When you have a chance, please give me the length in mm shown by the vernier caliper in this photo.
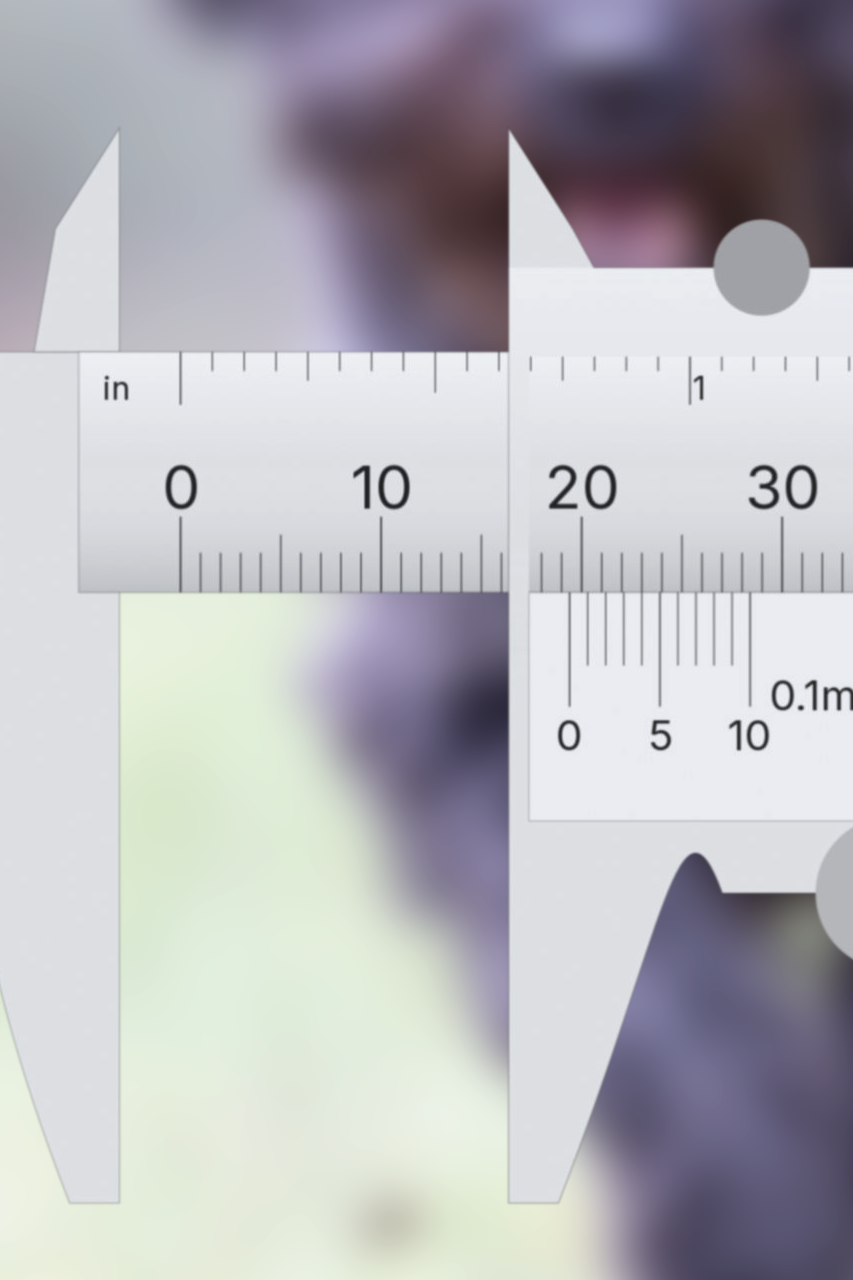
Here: 19.4 mm
